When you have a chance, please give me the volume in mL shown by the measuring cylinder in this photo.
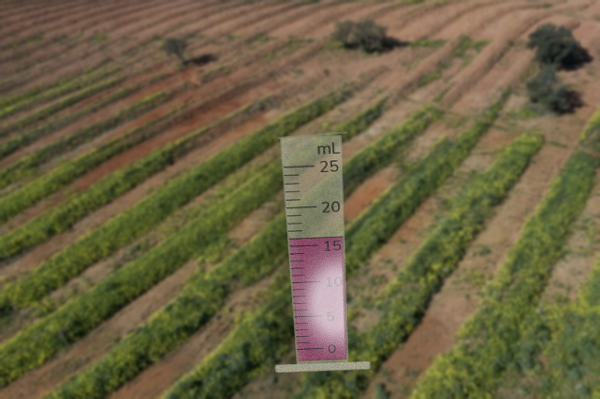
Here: 16 mL
